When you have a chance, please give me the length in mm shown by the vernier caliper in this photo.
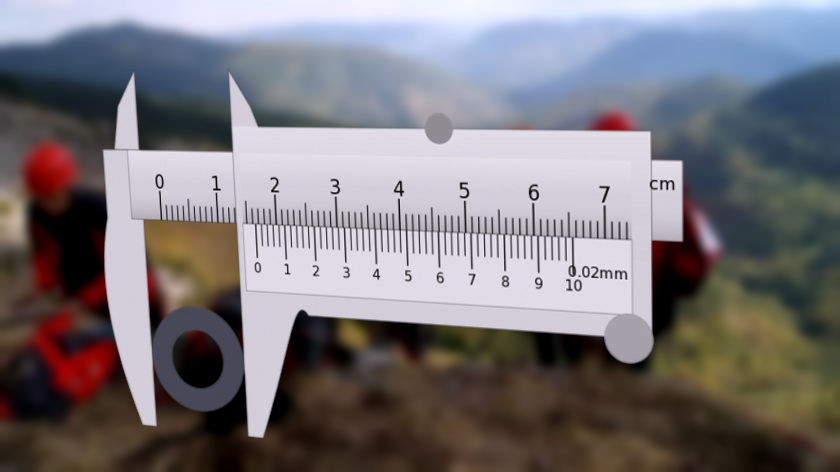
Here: 16.5 mm
